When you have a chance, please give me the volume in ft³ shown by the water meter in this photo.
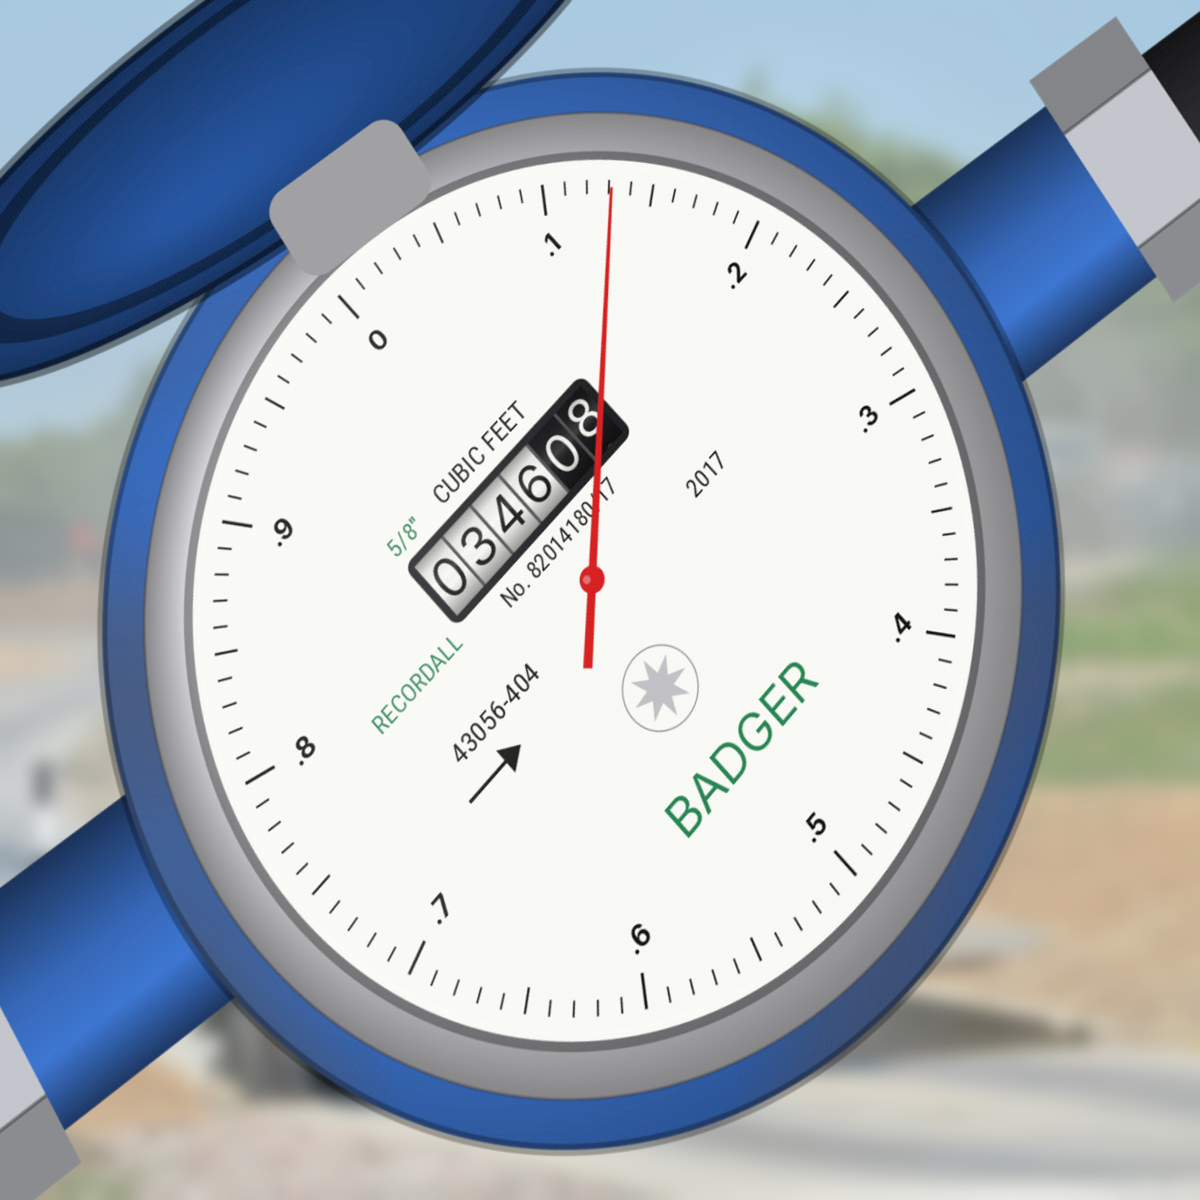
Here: 34608.13 ft³
